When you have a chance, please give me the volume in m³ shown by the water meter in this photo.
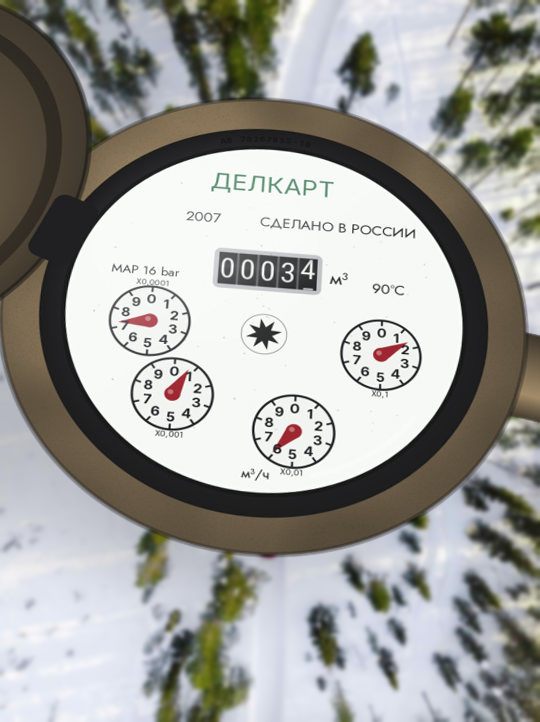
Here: 34.1607 m³
